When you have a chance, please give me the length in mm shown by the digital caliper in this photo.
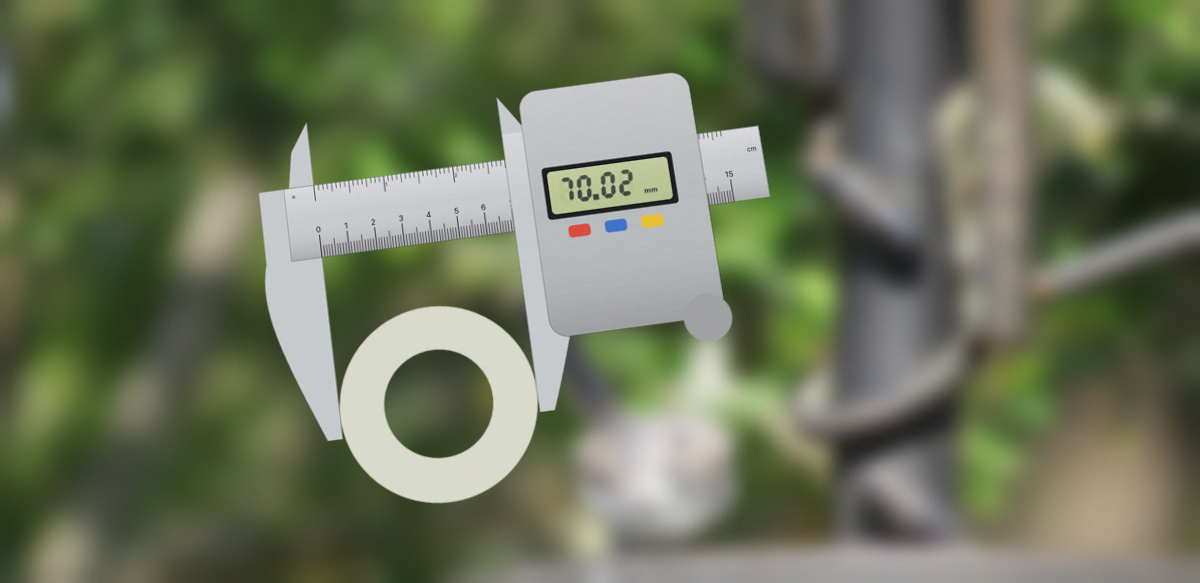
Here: 70.02 mm
